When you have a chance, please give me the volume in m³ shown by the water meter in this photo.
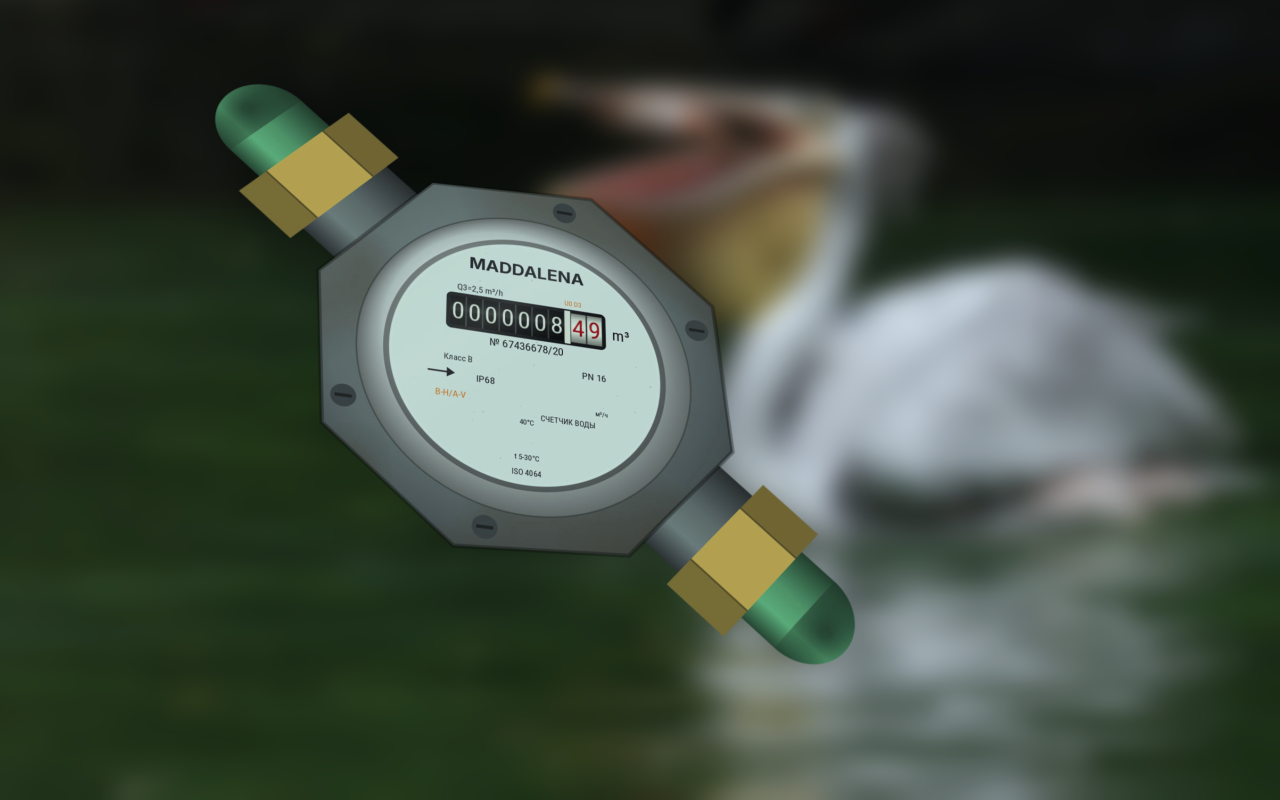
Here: 8.49 m³
